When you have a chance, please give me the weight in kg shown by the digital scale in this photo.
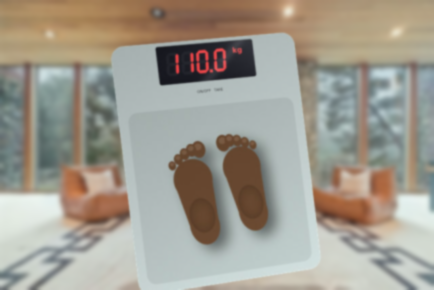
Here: 110.0 kg
